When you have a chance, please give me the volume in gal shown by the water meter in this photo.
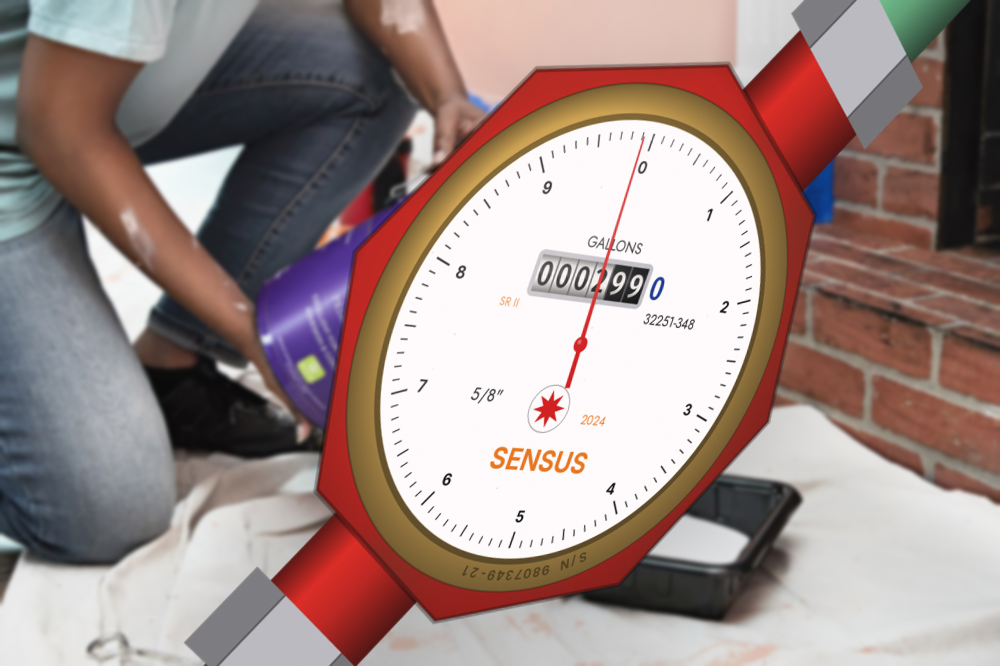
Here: 2989.9 gal
